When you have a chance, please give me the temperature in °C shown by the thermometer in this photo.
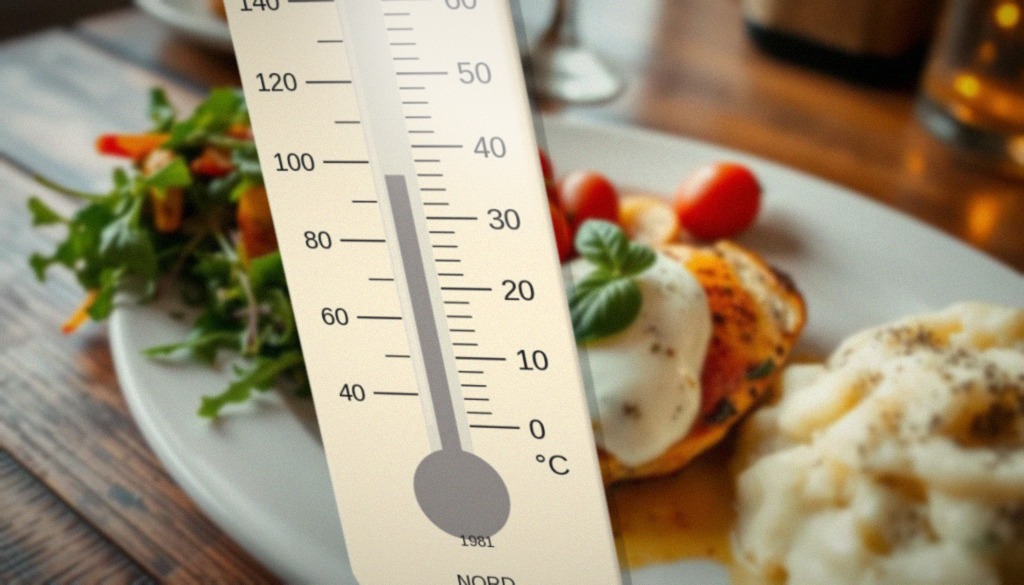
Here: 36 °C
